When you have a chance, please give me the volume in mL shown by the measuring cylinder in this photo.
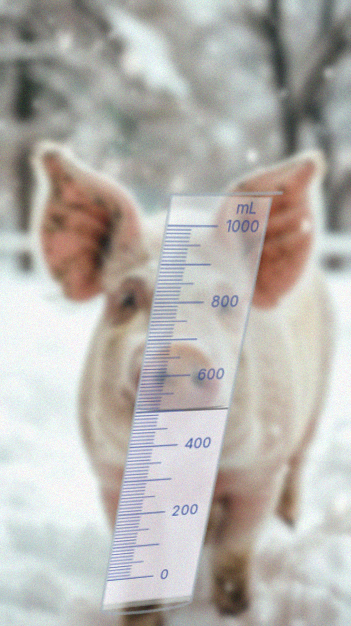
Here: 500 mL
